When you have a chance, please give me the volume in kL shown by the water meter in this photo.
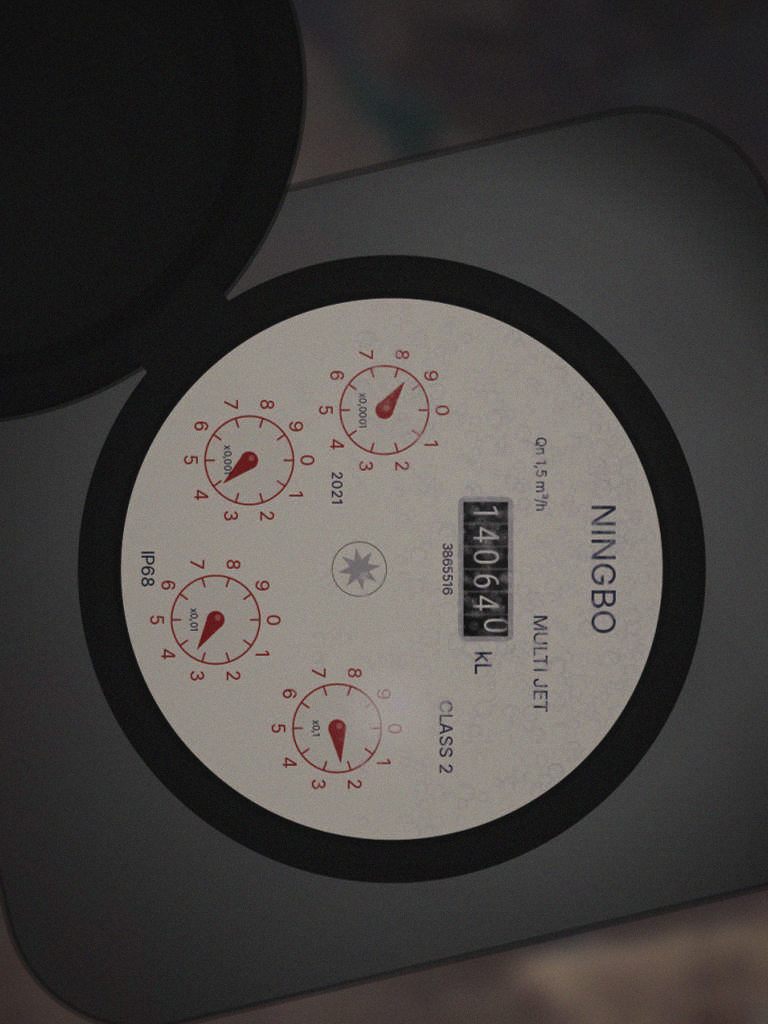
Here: 140640.2338 kL
